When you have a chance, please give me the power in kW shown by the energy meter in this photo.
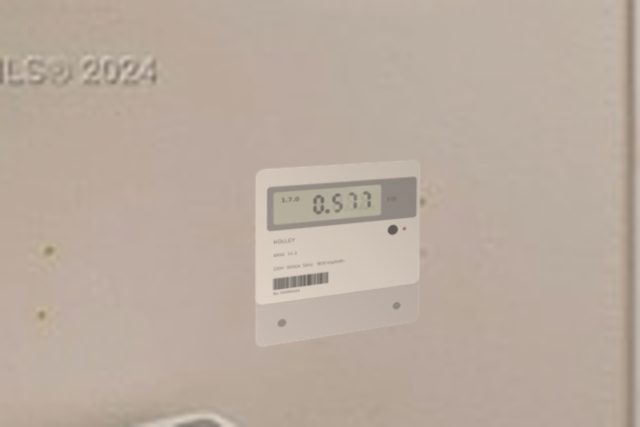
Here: 0.577 kW
